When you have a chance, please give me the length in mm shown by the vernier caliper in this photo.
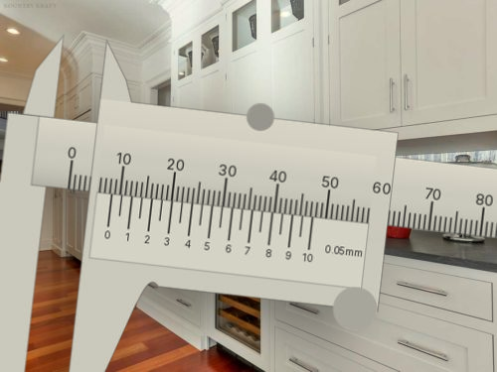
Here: 8.4 mm
